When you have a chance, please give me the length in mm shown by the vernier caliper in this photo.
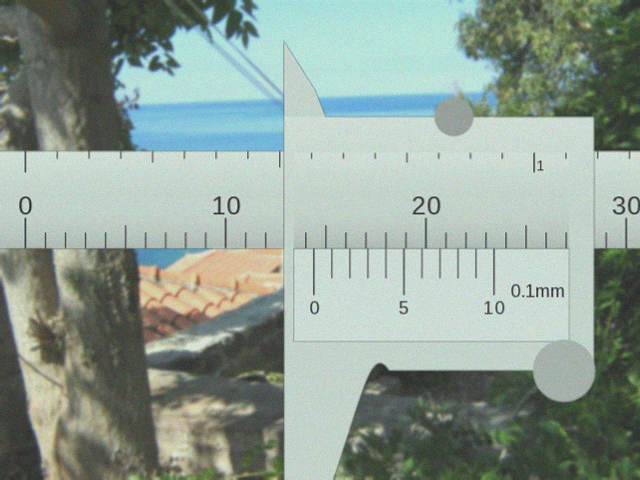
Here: 14.4 mm
